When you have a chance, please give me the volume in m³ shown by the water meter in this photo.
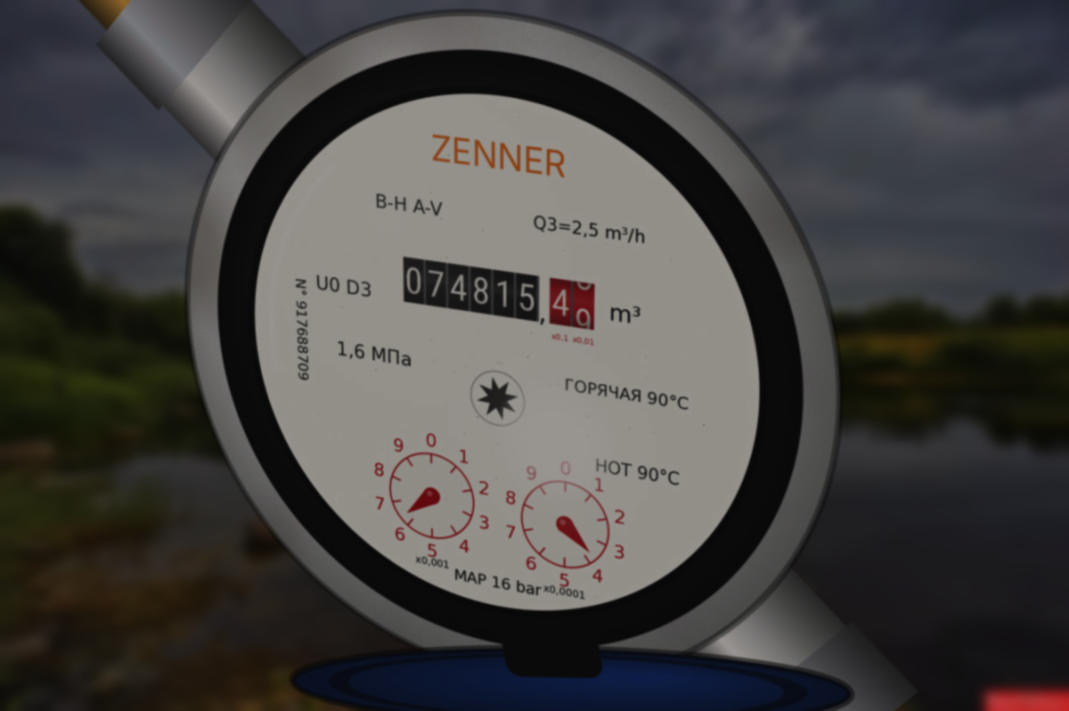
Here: 74815.4863 m³
